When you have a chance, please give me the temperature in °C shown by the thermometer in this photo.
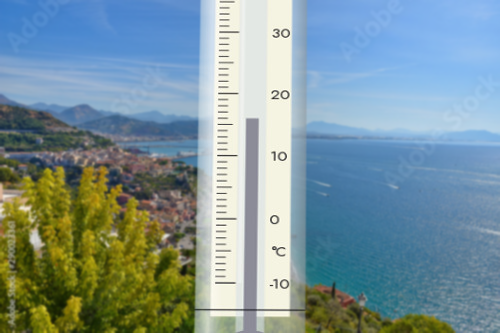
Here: 16 °C
